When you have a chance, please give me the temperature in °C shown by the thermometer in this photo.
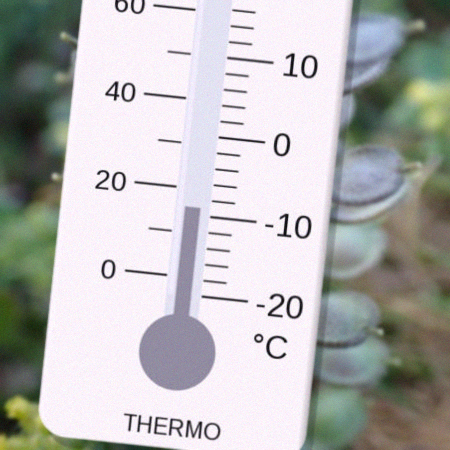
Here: -9 °C
